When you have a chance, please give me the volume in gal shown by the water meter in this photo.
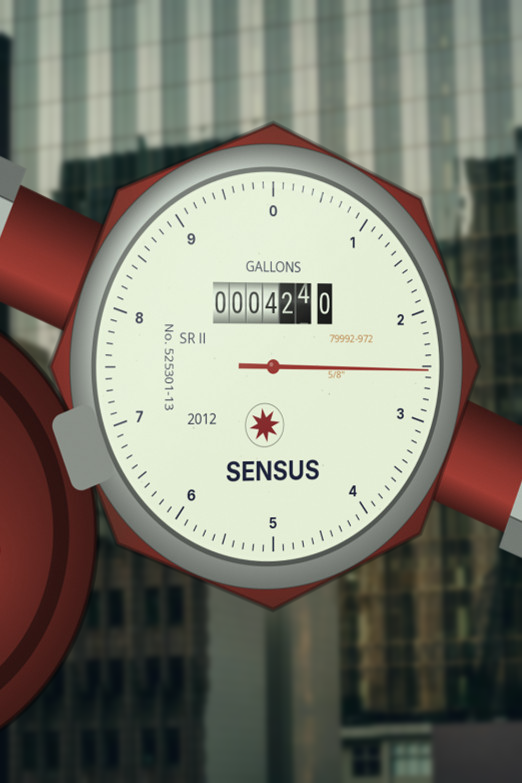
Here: 4242.5 gal
